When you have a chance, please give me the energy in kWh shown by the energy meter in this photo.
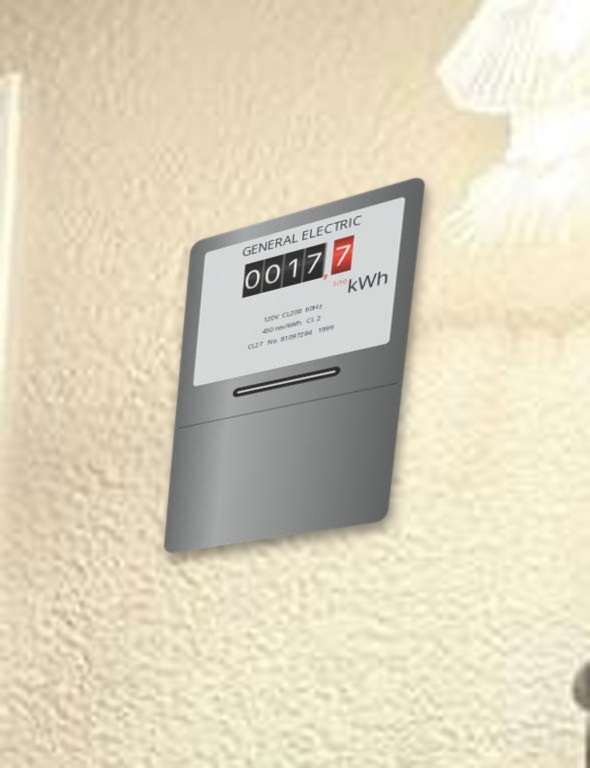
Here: 17.7 kWh
